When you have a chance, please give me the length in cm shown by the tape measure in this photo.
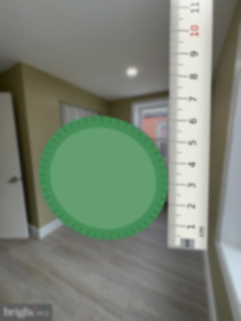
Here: 6 cm
